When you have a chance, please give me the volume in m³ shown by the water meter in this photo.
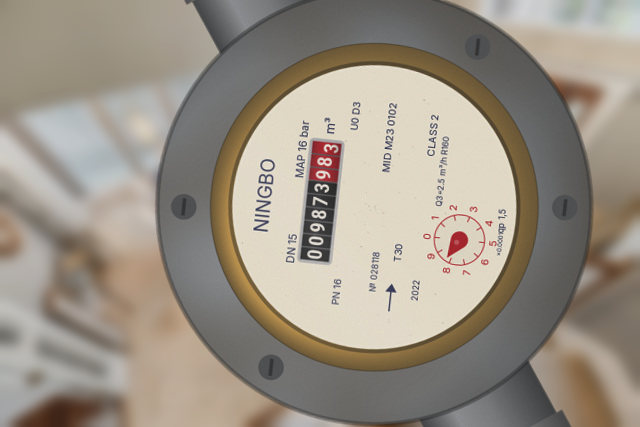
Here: 9873.9828 m³
